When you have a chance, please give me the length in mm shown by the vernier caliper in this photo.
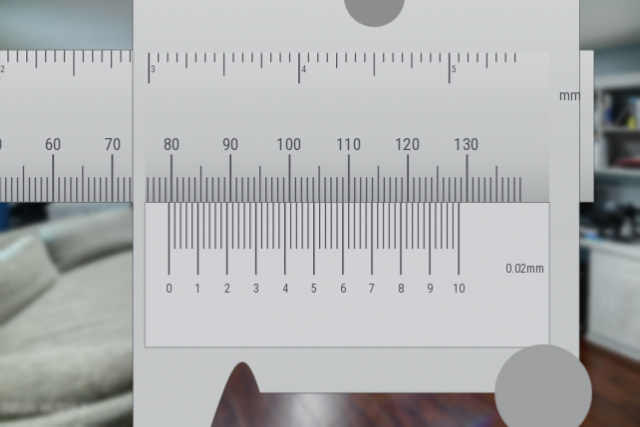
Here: 79.6 mm
